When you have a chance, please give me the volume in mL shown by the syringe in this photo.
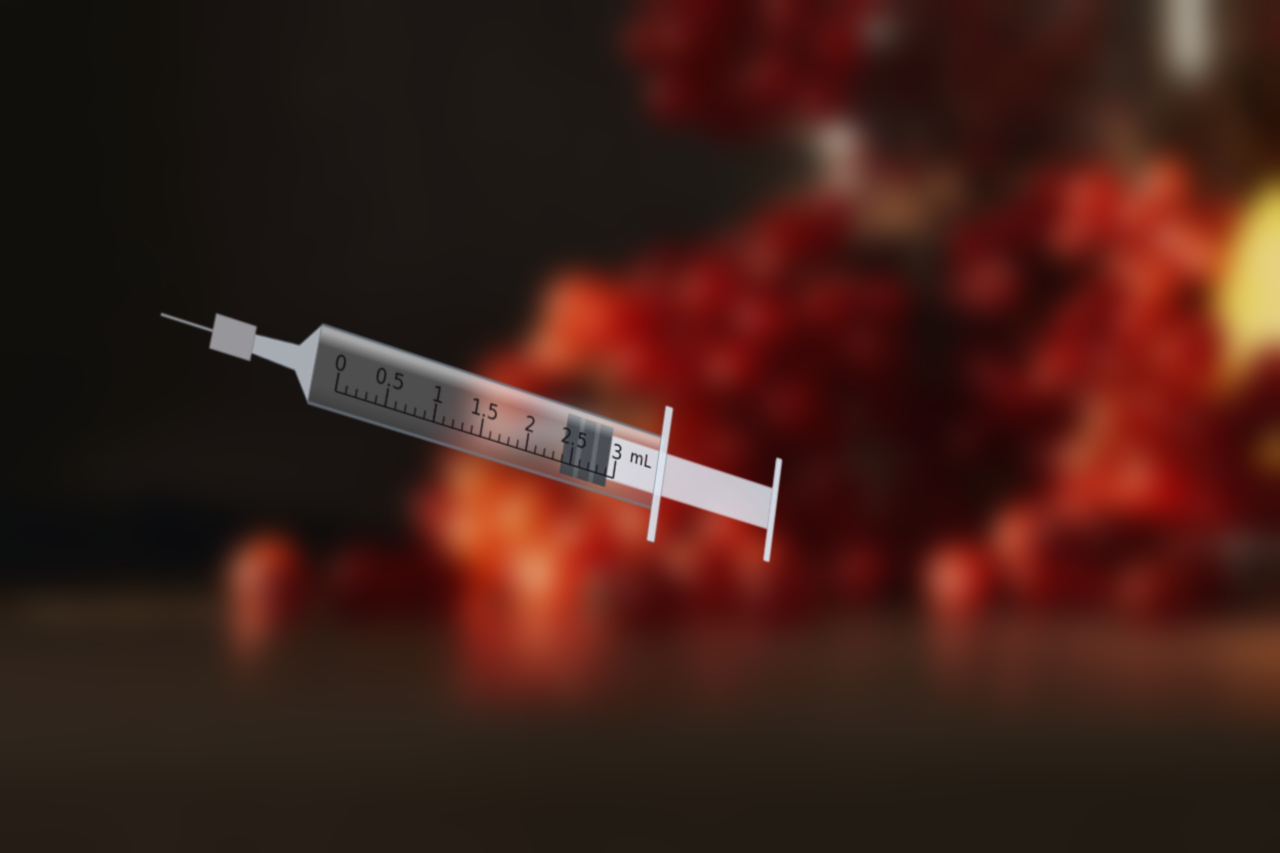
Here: 2.4 mL
